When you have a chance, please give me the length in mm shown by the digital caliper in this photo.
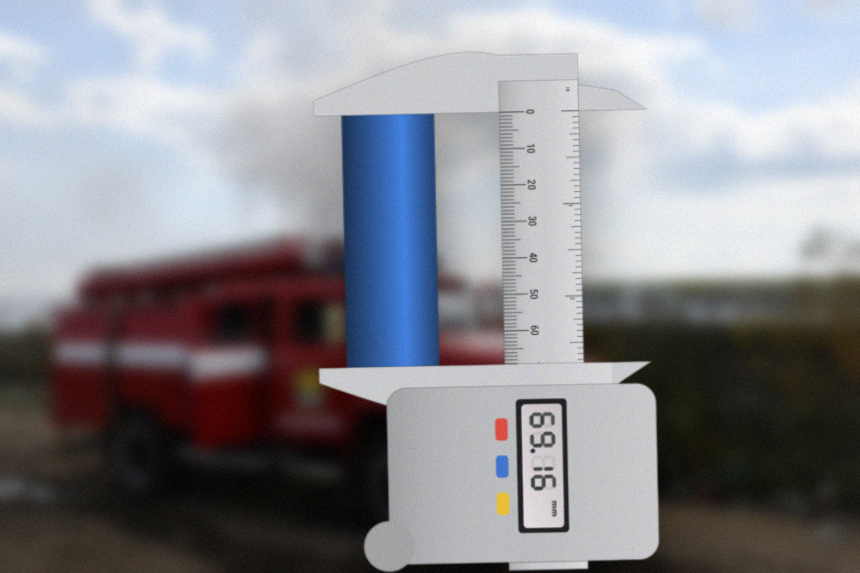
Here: 69.16 mm
